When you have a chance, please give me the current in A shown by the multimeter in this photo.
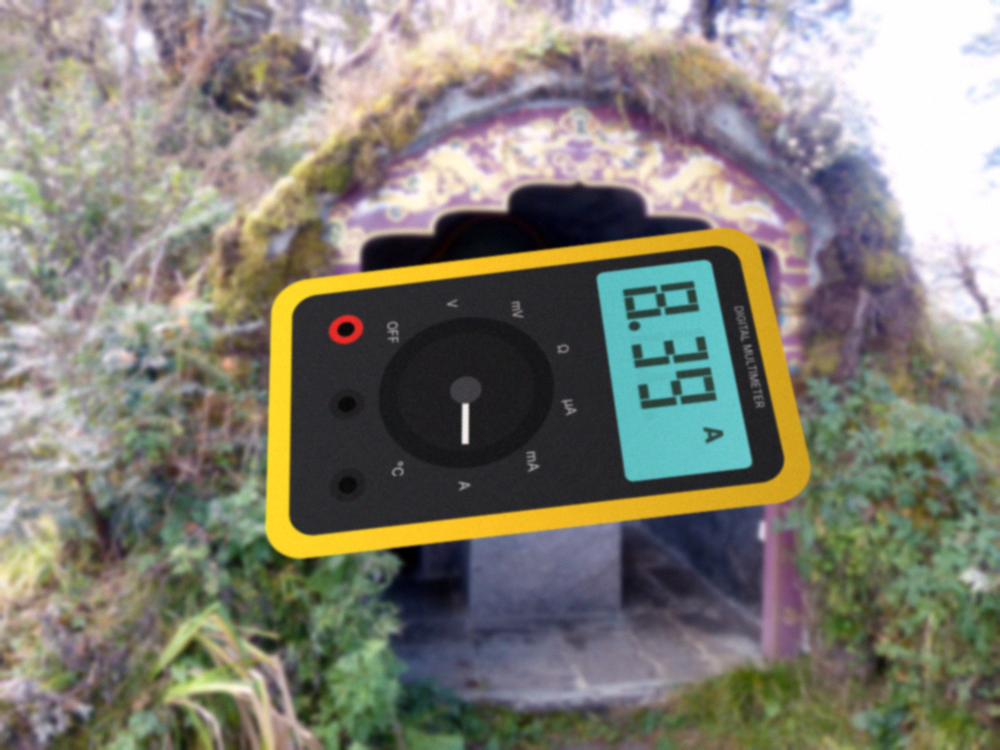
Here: 8.39 A
